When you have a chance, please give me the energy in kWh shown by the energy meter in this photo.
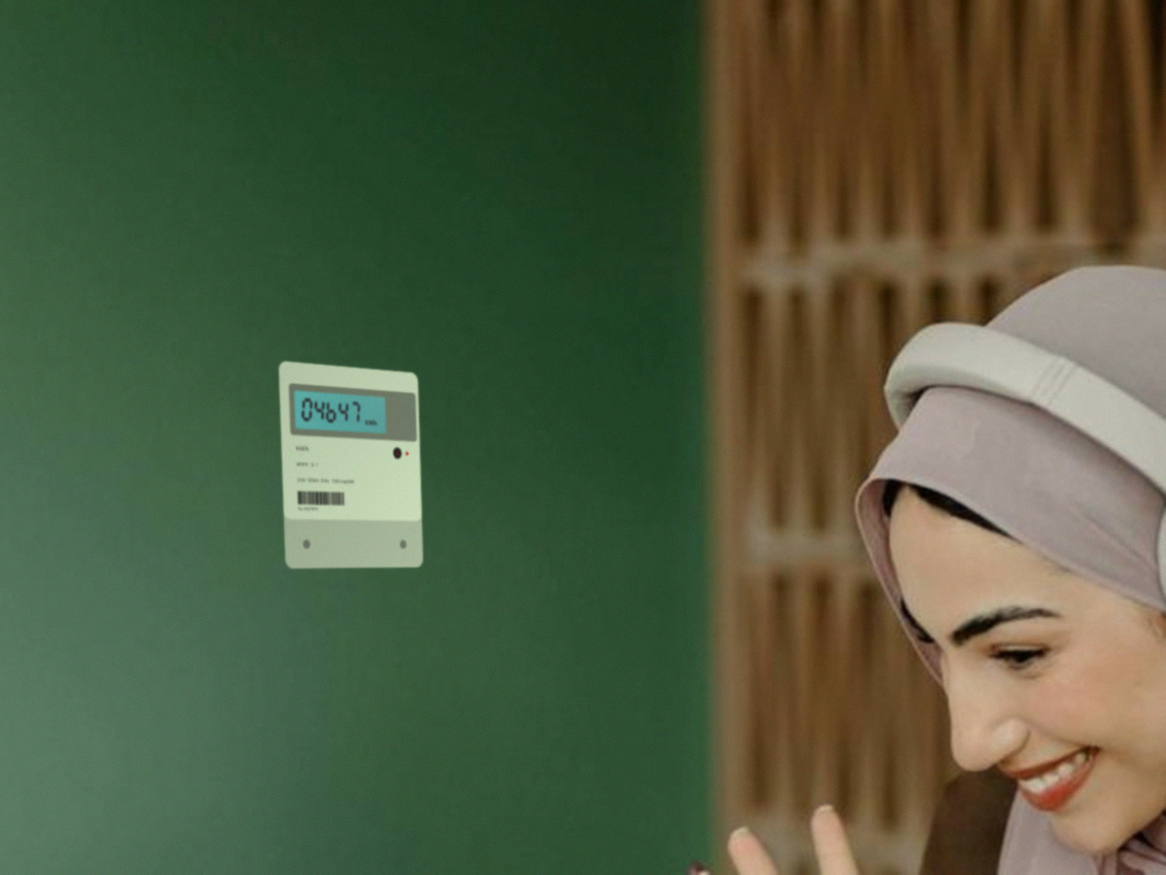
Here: 4647 kWh
